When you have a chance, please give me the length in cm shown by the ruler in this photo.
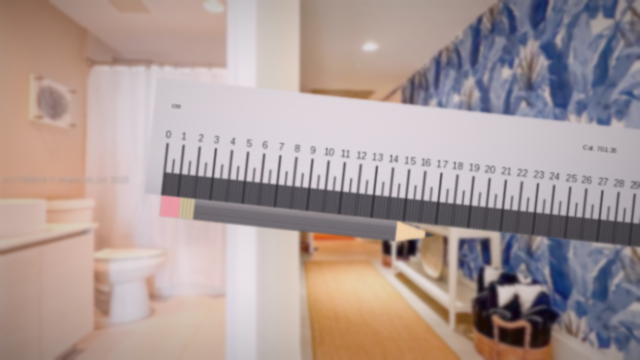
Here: 17 cm
